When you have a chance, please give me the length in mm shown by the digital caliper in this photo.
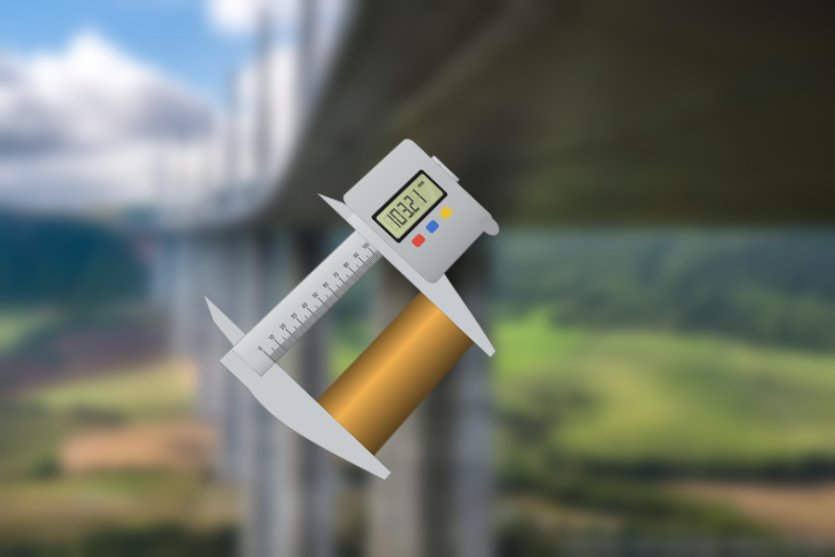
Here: 103.21 mm
